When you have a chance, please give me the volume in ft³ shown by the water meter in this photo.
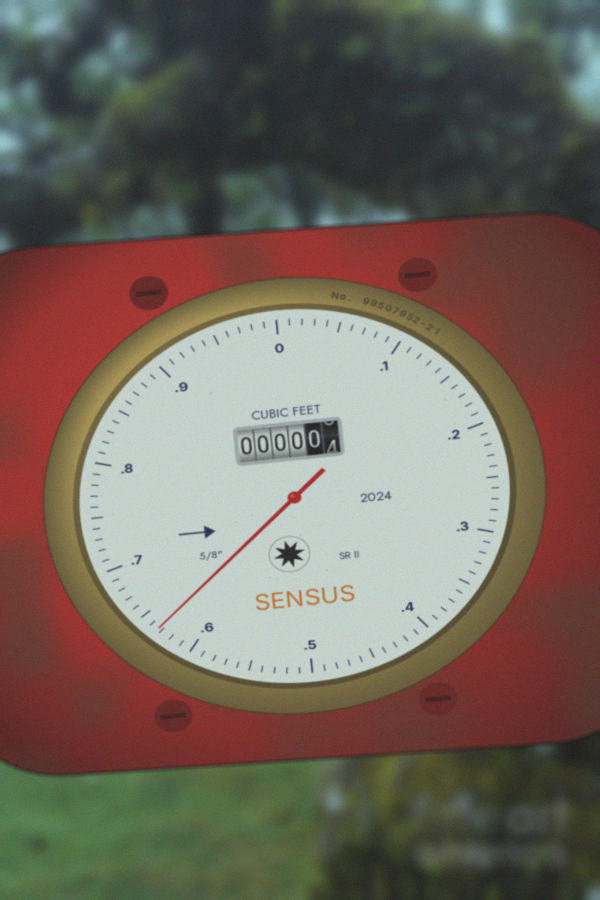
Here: 3.63 ft³
